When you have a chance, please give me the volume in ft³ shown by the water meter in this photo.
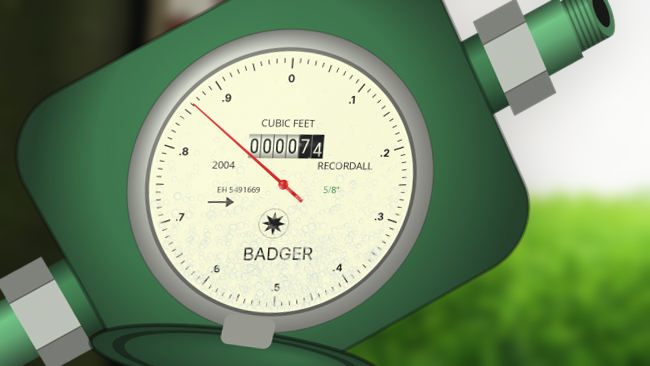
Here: 73.86 ft³
